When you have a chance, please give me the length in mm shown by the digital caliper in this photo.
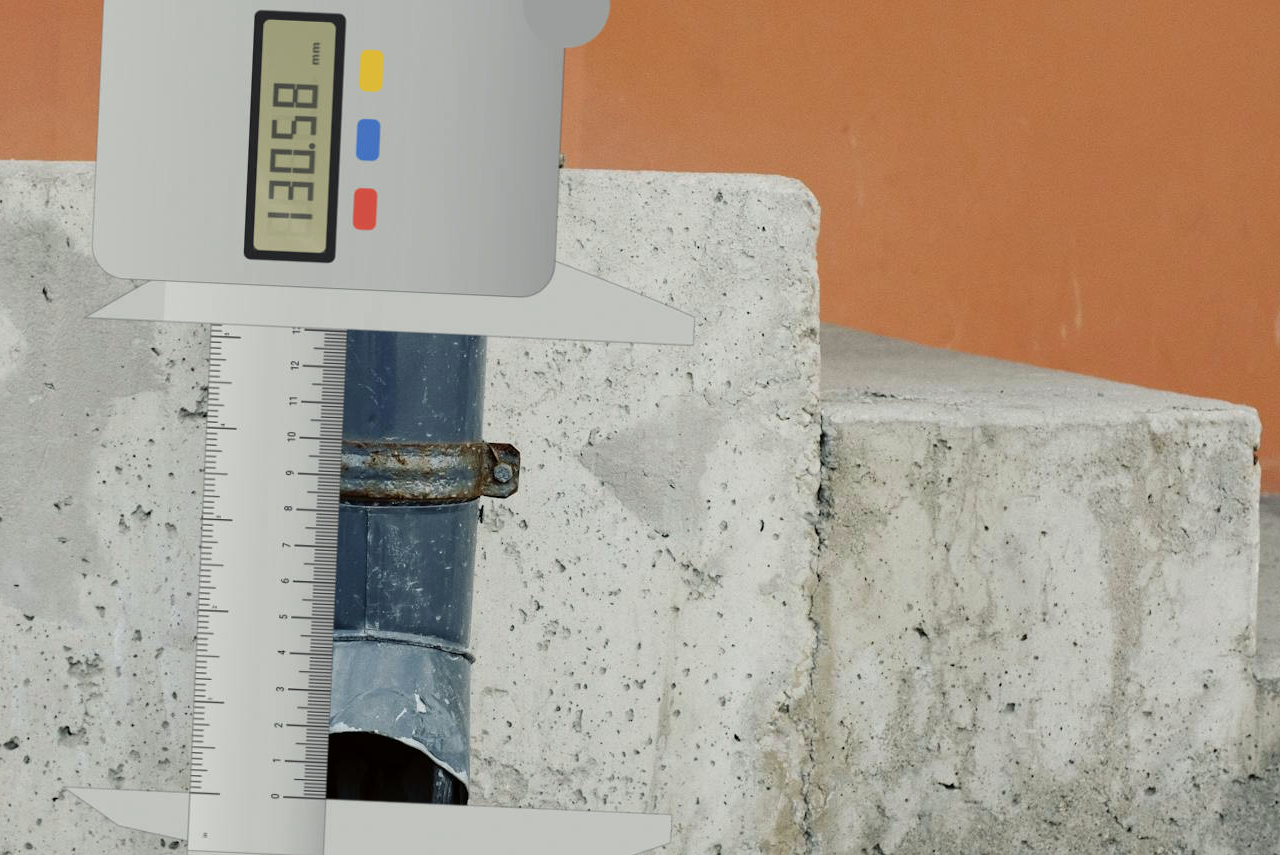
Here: 130.58 mm
